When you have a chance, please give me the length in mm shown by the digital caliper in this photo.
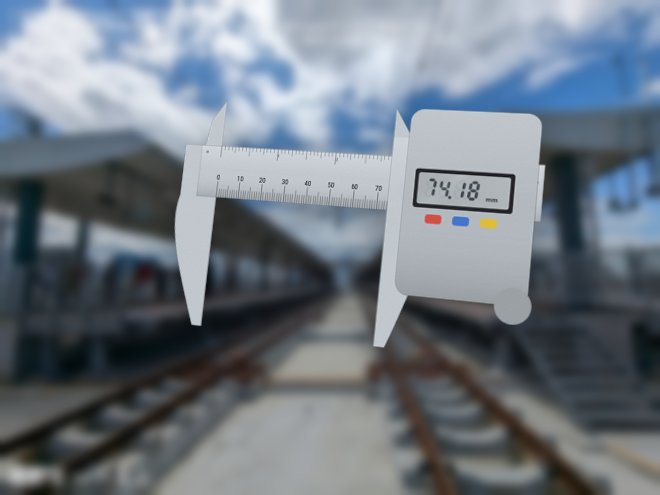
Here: 74.18 mm
